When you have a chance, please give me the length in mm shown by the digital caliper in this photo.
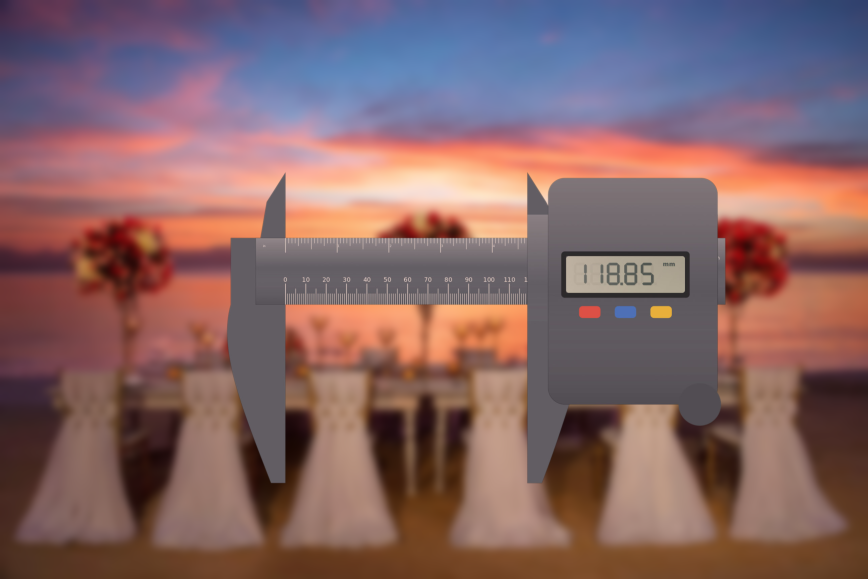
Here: 118.85 mm
